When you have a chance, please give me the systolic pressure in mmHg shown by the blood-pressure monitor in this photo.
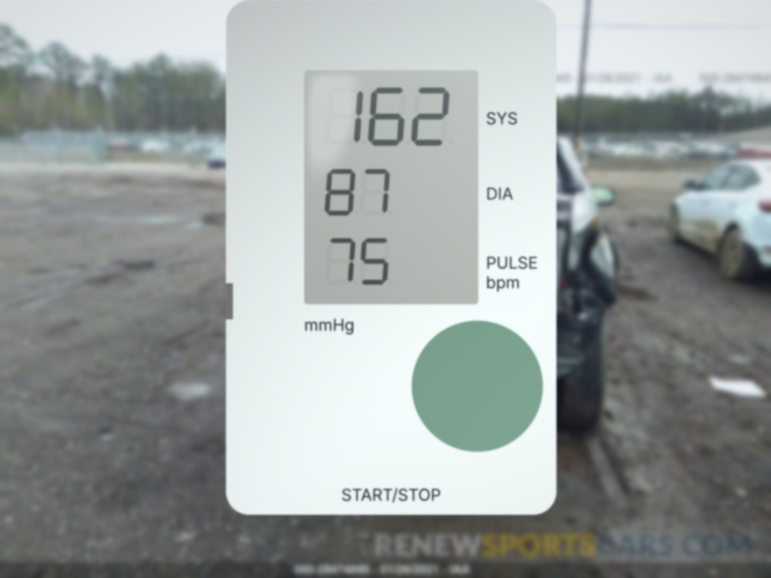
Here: 162 mmHg
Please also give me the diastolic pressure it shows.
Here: 87 mmHg
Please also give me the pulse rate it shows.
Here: 75 bpm
